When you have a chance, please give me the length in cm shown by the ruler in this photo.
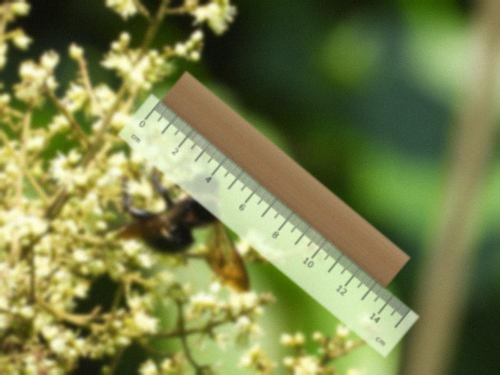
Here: 13.5 cm
